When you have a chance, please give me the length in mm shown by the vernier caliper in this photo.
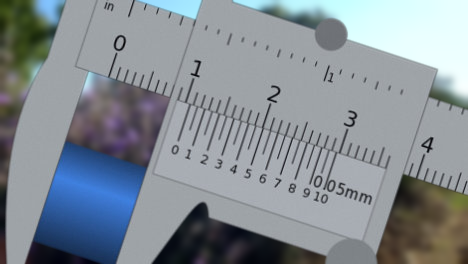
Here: 10.6 mm
